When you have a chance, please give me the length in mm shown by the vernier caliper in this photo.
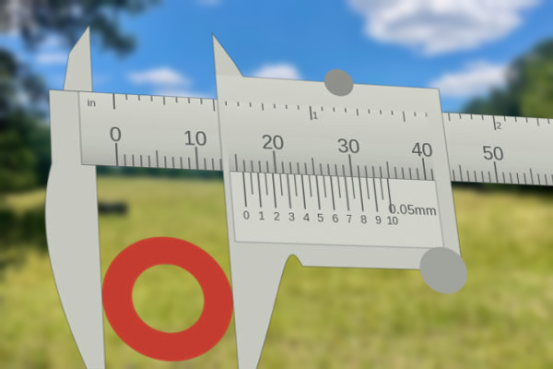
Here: 15.8 mm
